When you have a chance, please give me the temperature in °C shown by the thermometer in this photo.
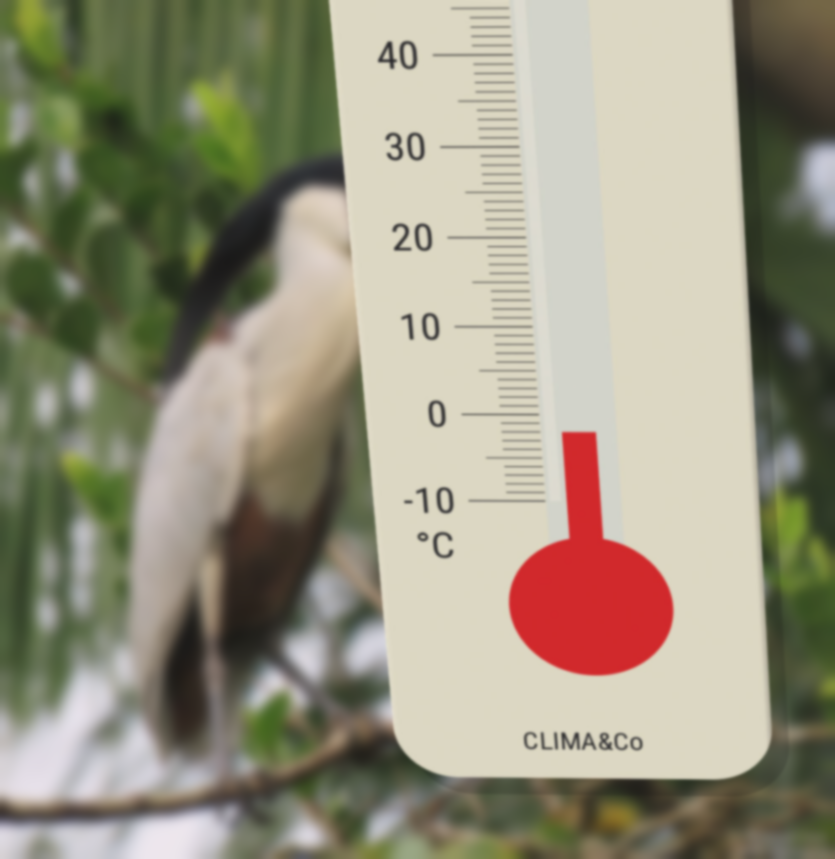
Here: -2 °C
